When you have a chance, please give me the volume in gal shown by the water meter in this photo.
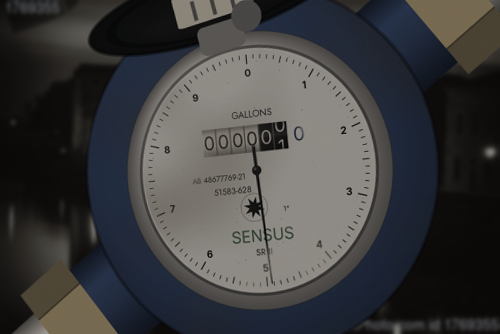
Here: 4.9 gal
